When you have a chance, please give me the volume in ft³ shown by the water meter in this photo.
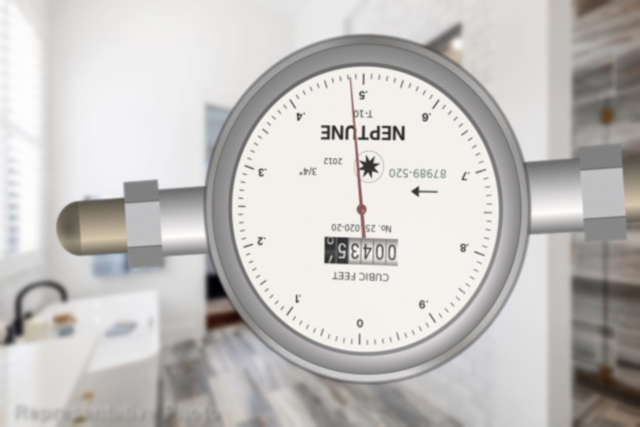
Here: 4357.48 ft³
